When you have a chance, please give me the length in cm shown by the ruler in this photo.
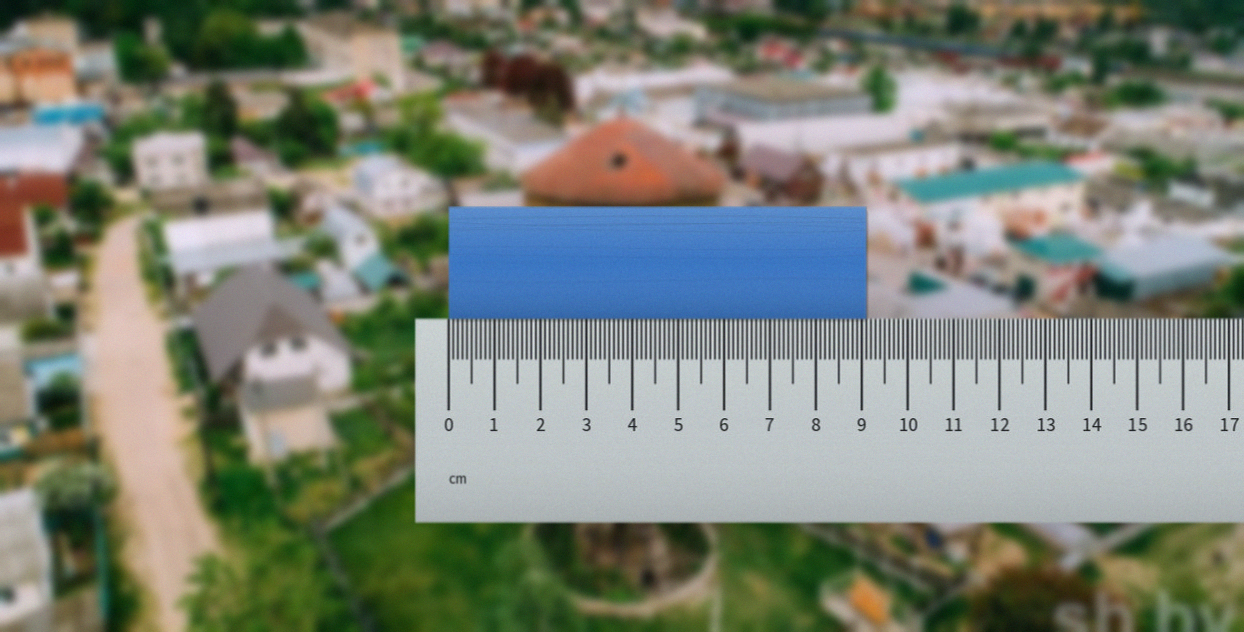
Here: 9.1 cm
